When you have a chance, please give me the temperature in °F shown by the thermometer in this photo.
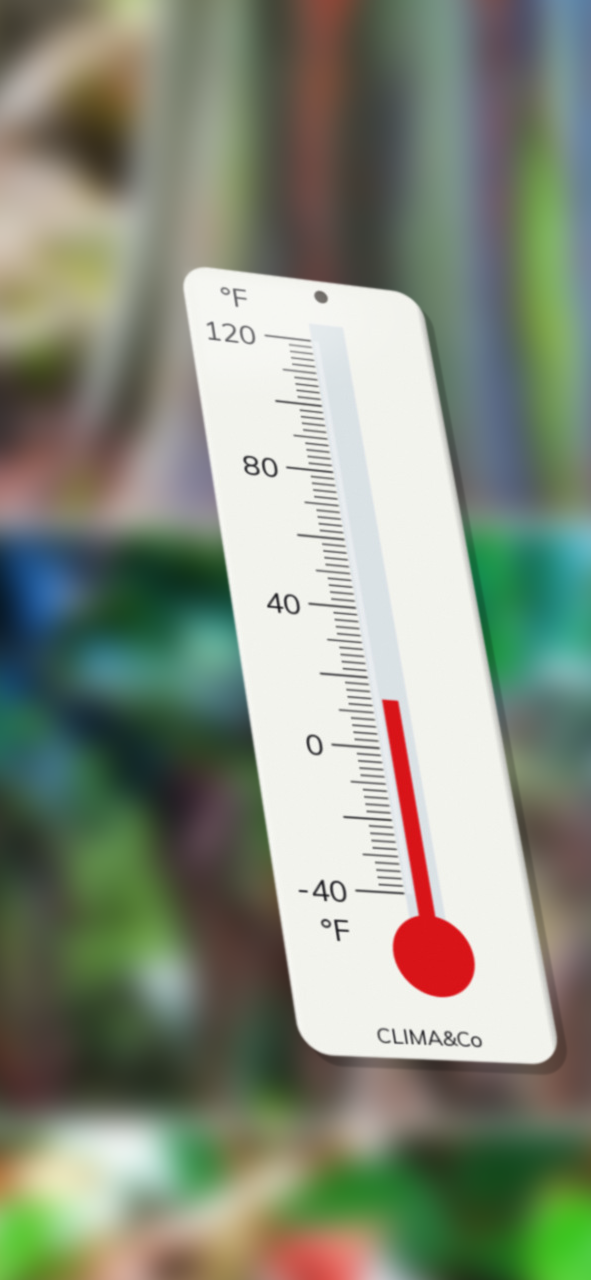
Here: 14 °F
